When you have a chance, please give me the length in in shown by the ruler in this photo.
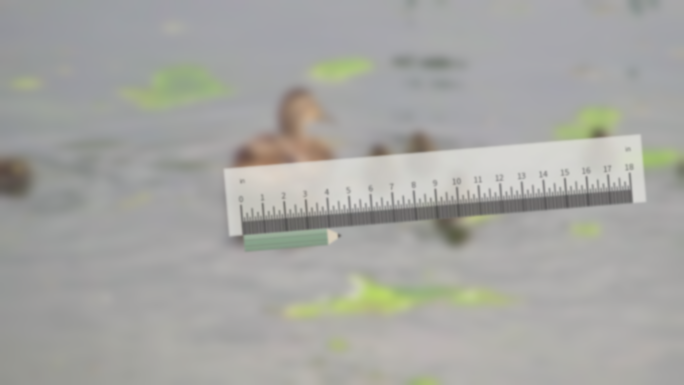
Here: 4.5 in
